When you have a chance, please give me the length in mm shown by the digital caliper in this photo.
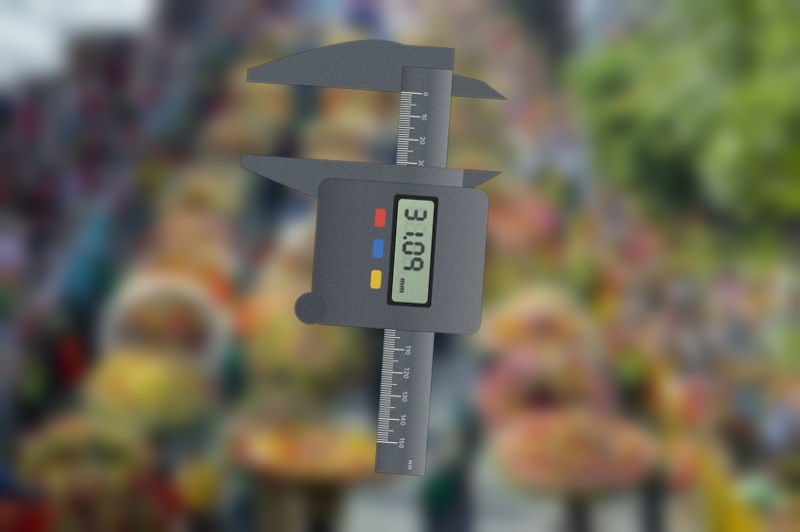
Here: 31.09 mm
